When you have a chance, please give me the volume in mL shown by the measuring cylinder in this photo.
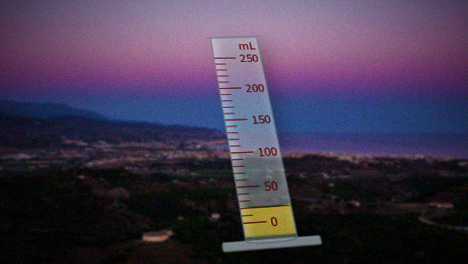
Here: 20 mL
